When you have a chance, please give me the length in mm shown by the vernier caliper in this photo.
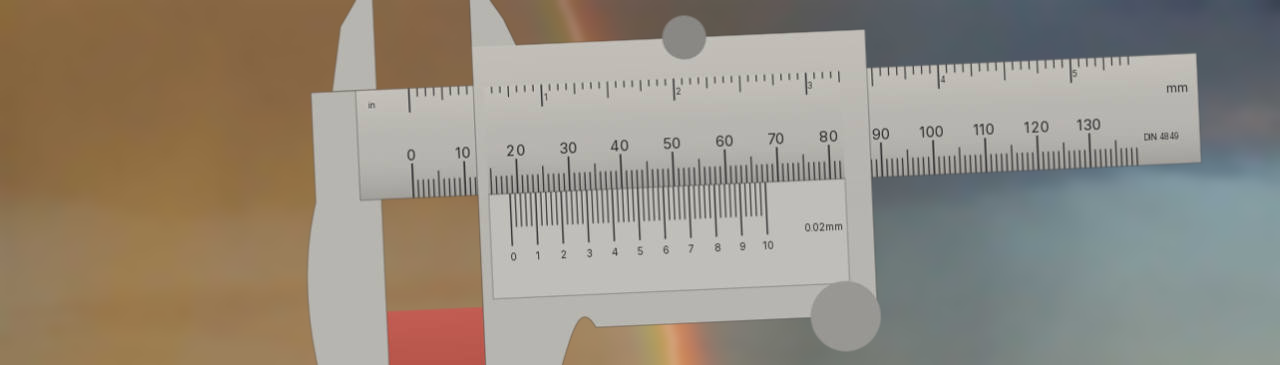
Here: 18.5 mm
